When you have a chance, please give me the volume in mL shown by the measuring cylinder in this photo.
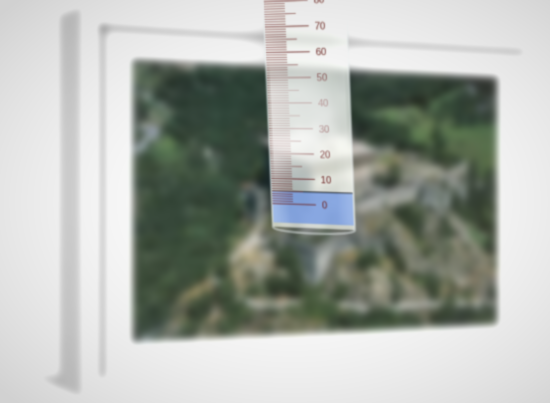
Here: 5 mL
